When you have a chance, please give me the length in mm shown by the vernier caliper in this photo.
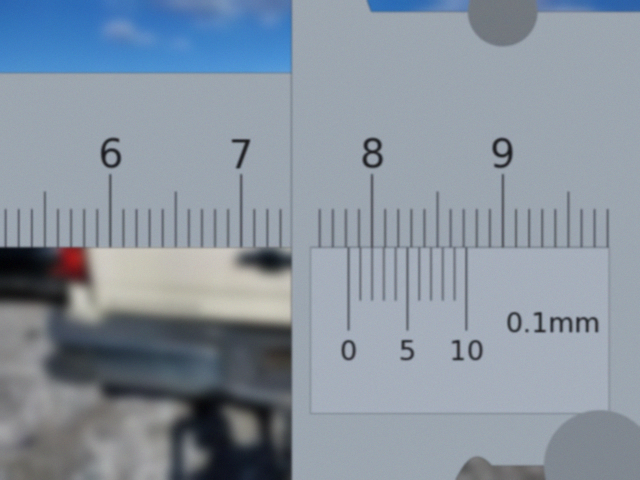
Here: 78.2 mm
